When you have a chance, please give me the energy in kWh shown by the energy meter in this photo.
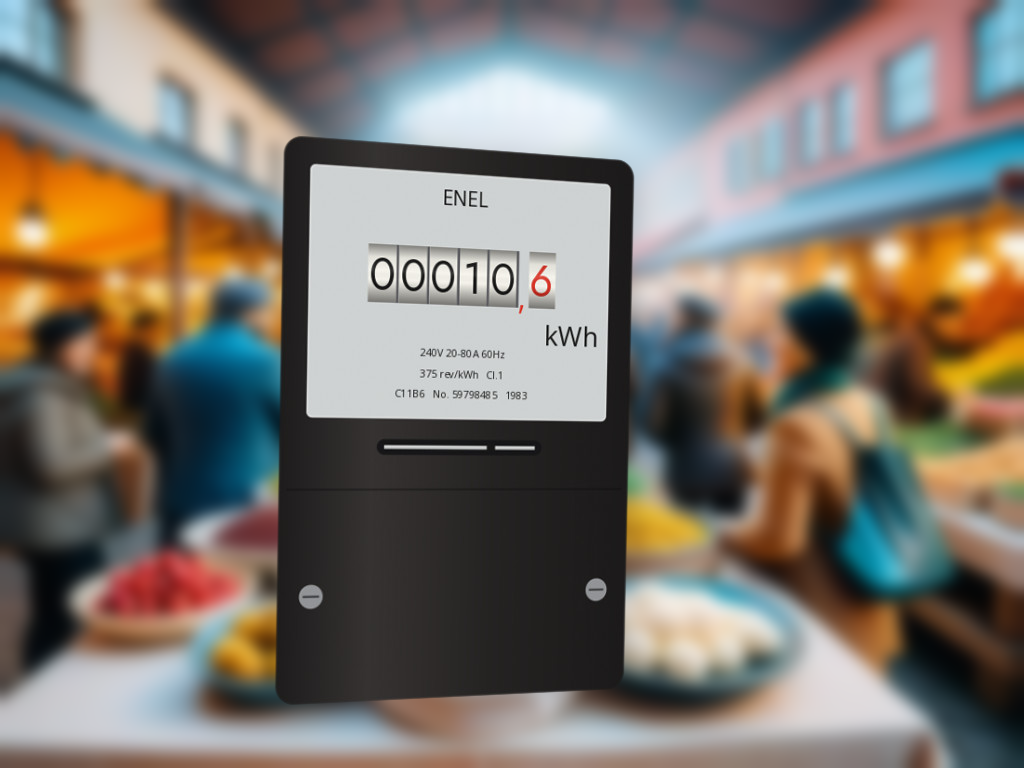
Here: 10.6 kWh
